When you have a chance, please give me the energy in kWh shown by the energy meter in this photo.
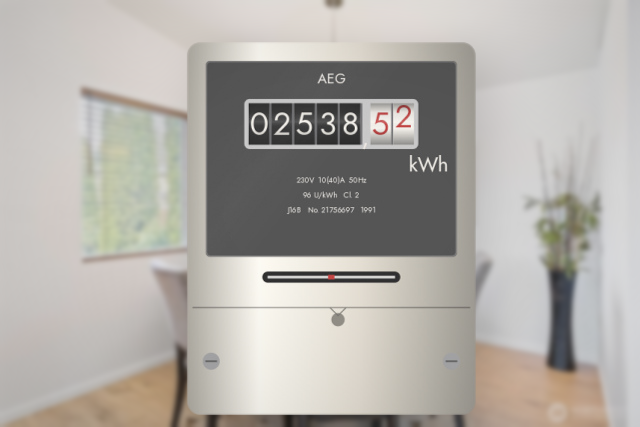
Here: 2538.52 kWh
